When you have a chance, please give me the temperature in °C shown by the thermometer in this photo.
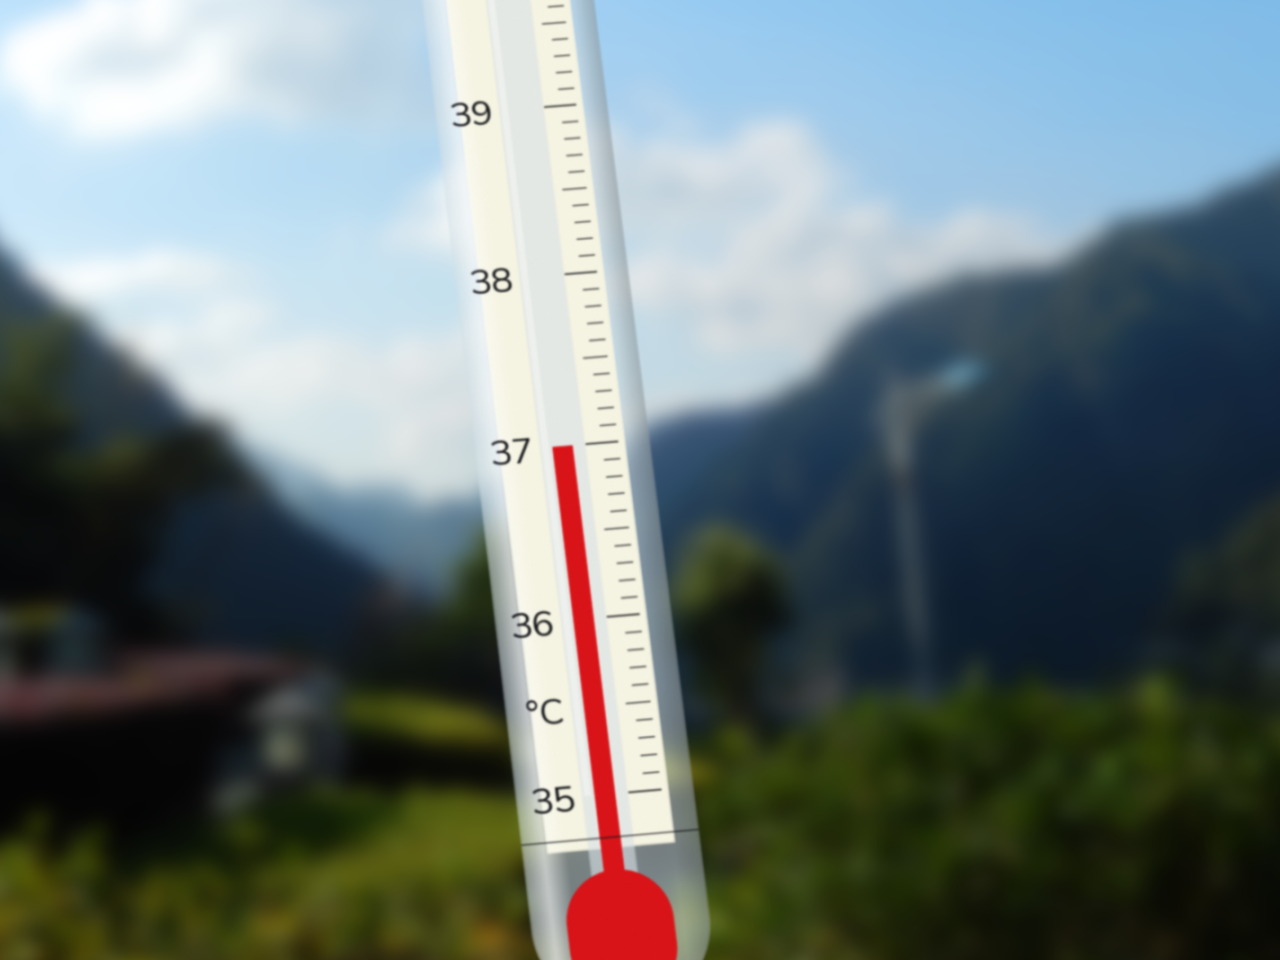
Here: 37 °C
